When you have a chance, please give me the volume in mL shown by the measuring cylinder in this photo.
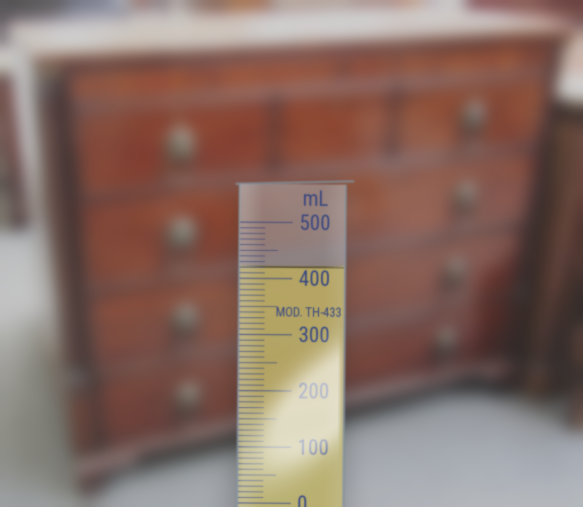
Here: 420 mL
